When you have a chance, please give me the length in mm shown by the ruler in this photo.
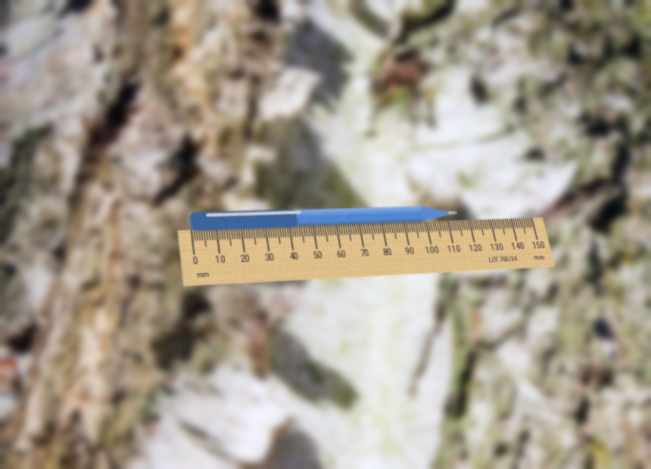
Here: 115 mm
